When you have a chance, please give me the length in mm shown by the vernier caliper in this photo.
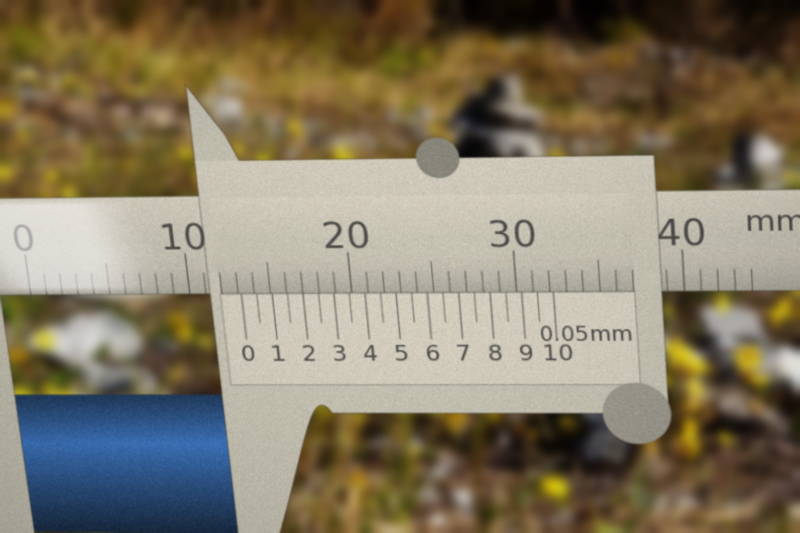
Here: 13.2 mm
